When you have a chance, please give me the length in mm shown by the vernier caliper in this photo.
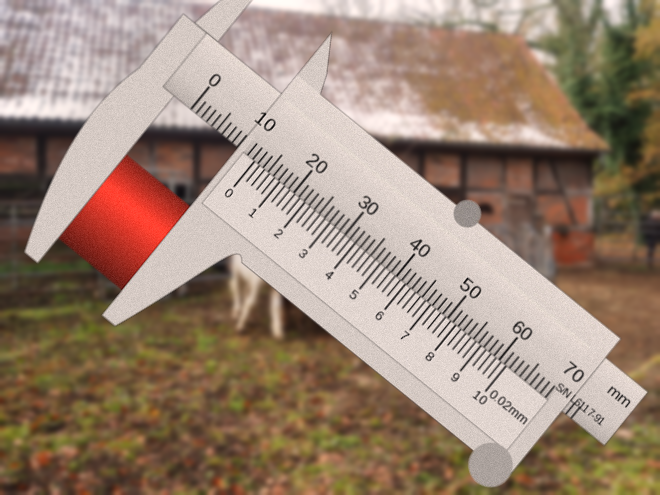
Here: 12.4 mm
